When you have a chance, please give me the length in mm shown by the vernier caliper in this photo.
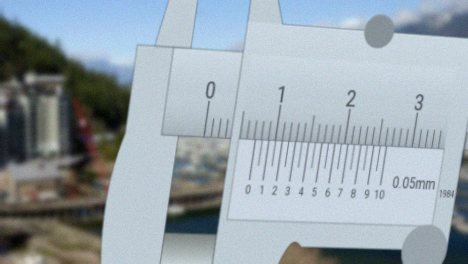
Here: 7.2 mm
